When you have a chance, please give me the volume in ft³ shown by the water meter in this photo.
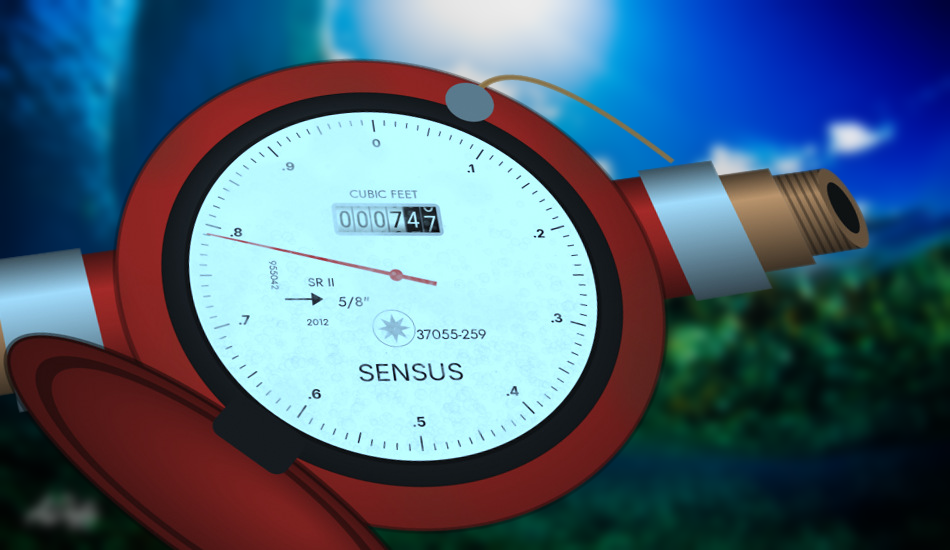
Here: 746.79 ft³
